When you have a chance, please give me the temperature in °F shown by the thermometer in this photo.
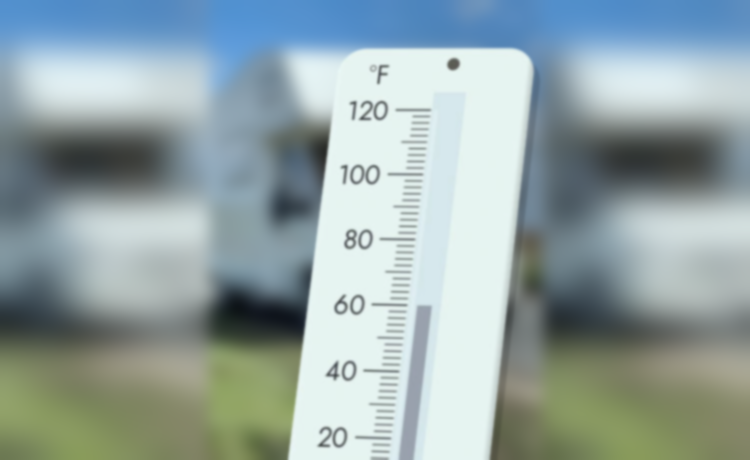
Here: 60 °F
